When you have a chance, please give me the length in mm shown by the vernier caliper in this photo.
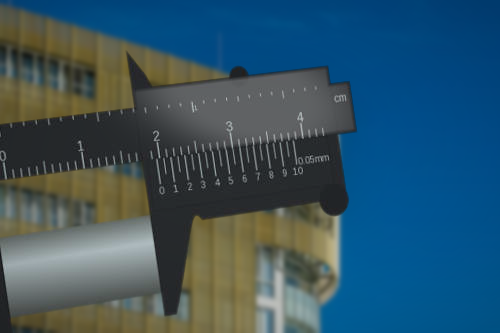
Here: 19.6 mm
